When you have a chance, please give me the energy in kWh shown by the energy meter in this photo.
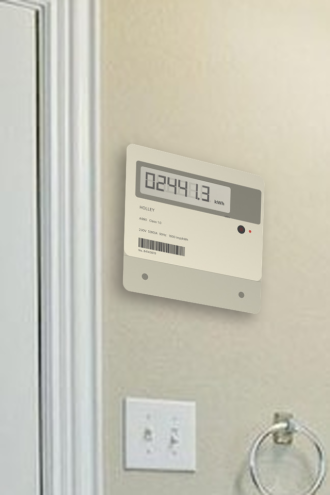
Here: 2441.3 kWh
